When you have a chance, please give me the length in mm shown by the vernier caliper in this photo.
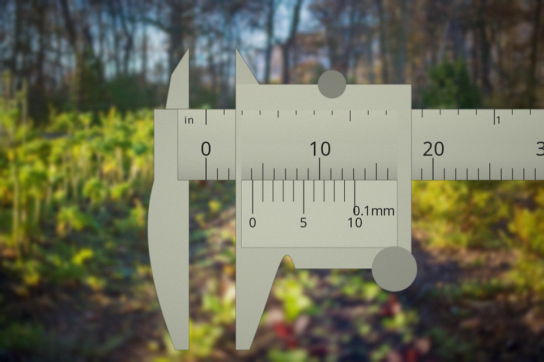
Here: 4.1 mm
